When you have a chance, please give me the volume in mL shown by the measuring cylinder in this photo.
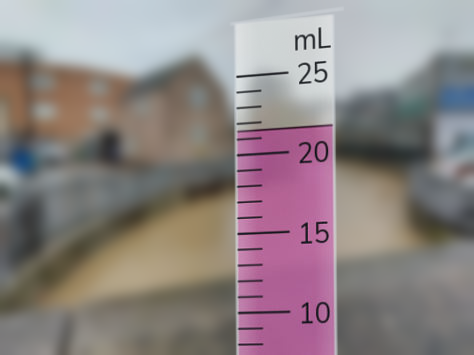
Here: 21.5 mL
